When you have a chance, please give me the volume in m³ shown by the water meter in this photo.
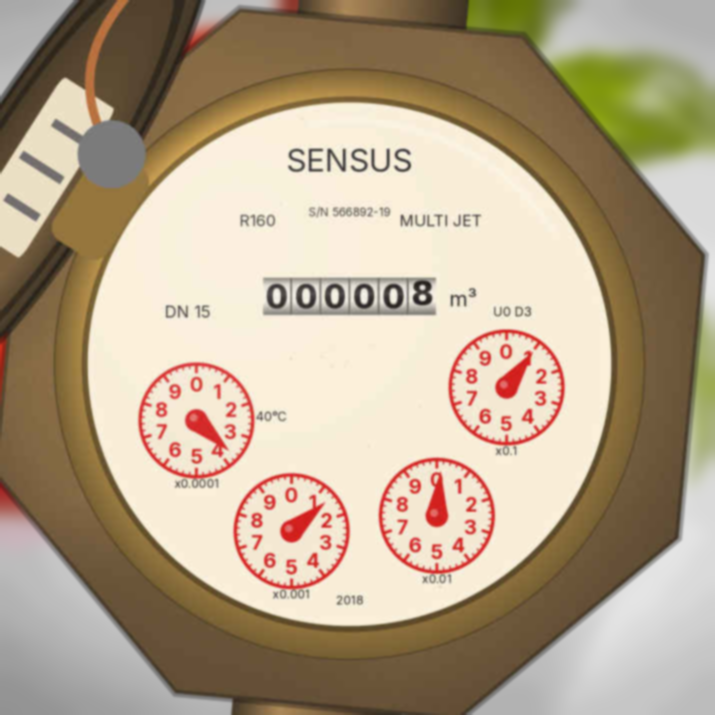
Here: 8.1013 m³
